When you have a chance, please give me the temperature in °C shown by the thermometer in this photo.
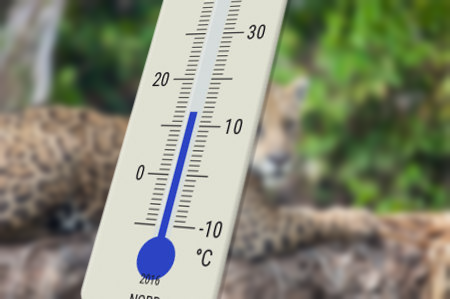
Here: 13 °C
